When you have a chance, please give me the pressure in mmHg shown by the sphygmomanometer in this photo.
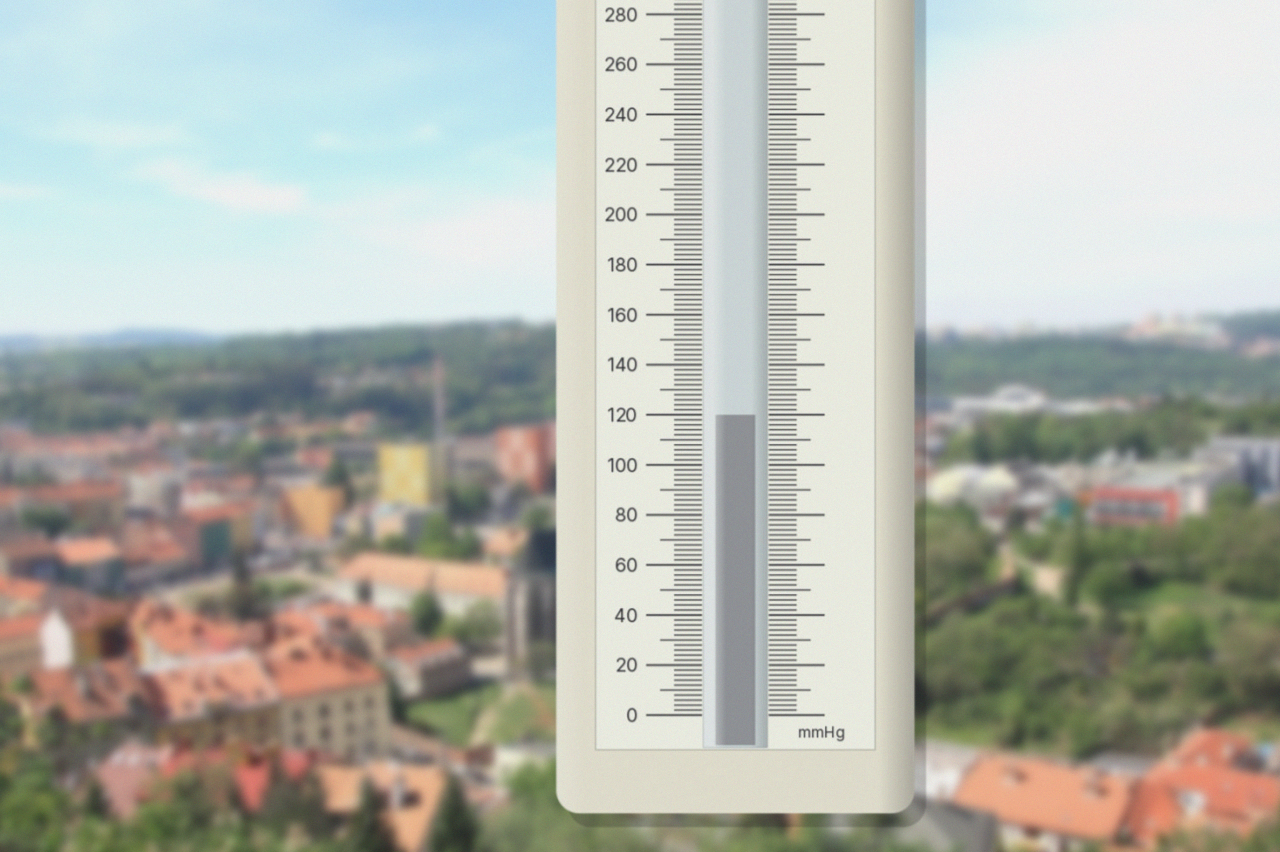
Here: 120 mmHg
